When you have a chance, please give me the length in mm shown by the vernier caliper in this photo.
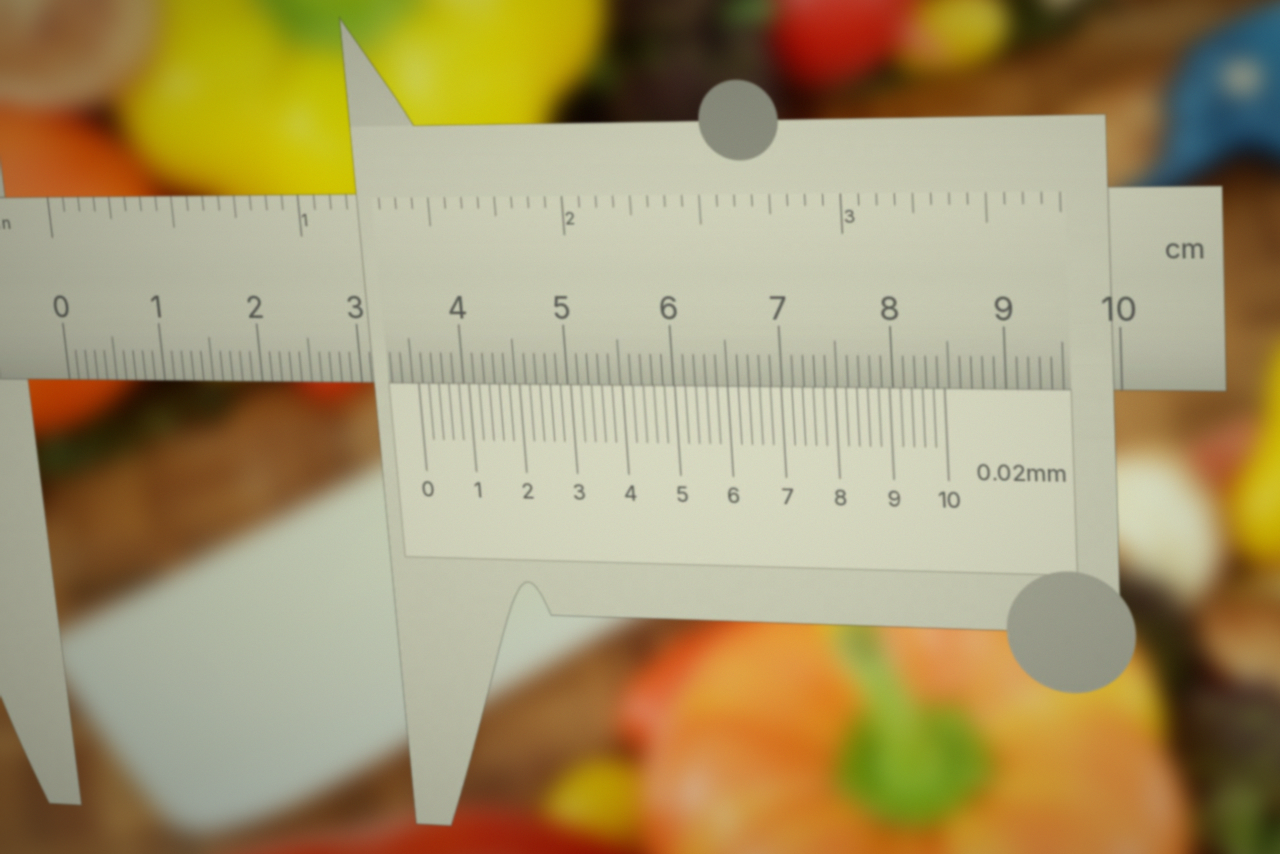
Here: 35.6 mm
